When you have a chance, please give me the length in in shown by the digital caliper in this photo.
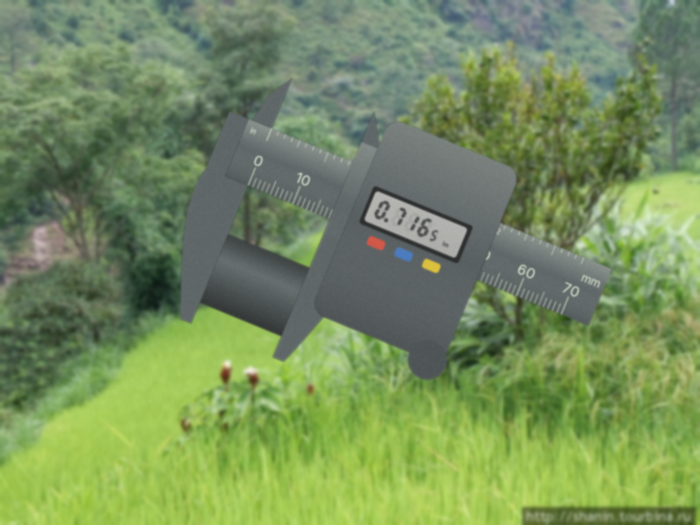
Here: 0.7165 in
